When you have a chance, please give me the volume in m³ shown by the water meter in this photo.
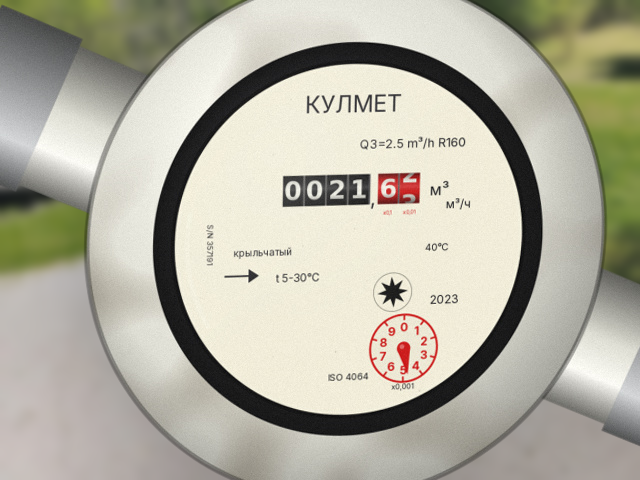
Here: 21.624 m³
